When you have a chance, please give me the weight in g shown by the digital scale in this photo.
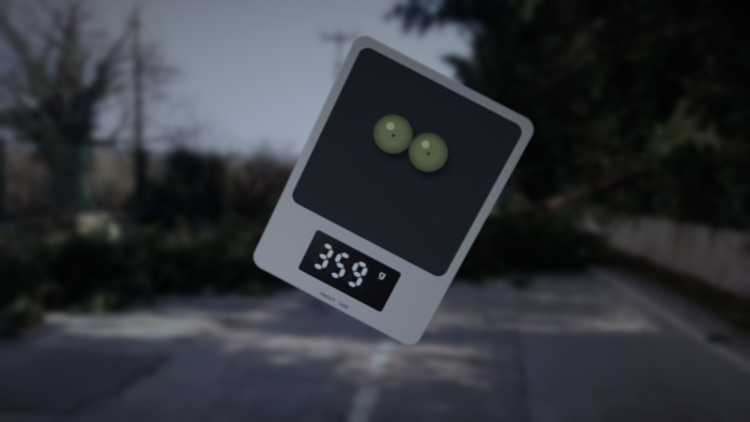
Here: 359 g
